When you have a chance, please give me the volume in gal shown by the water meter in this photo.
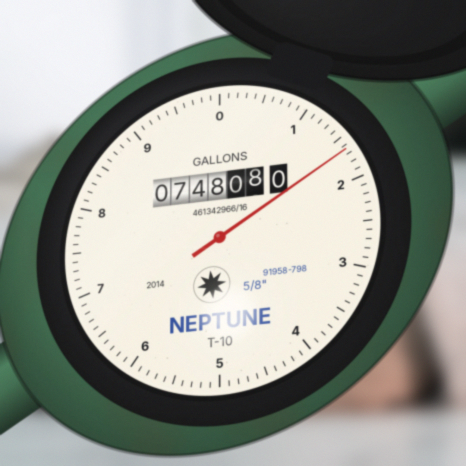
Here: 748081.6 gal
